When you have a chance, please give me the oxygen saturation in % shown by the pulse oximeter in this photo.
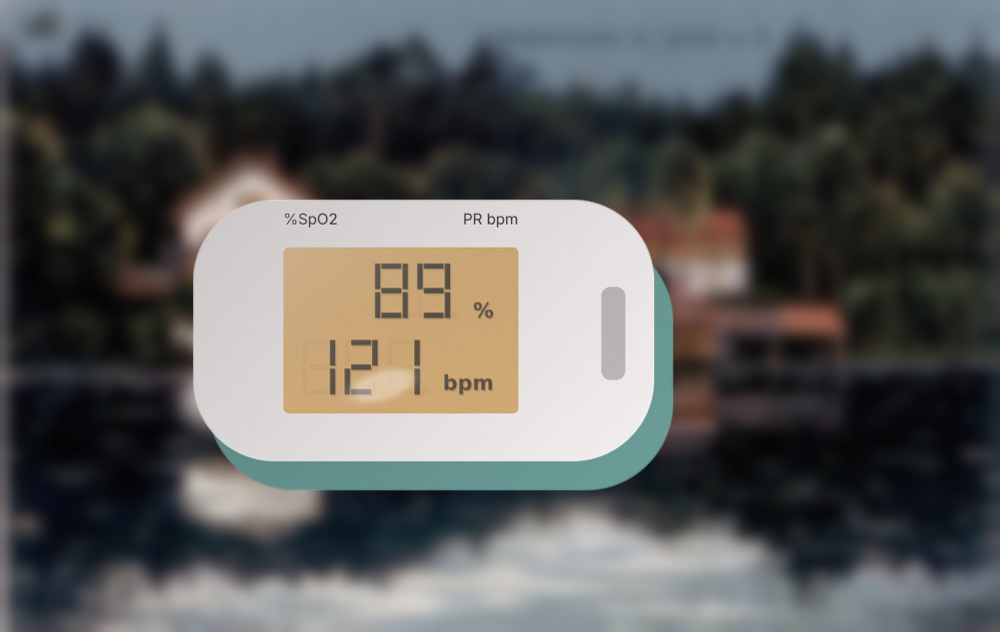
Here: 89 %
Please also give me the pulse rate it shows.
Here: 121 bpm
